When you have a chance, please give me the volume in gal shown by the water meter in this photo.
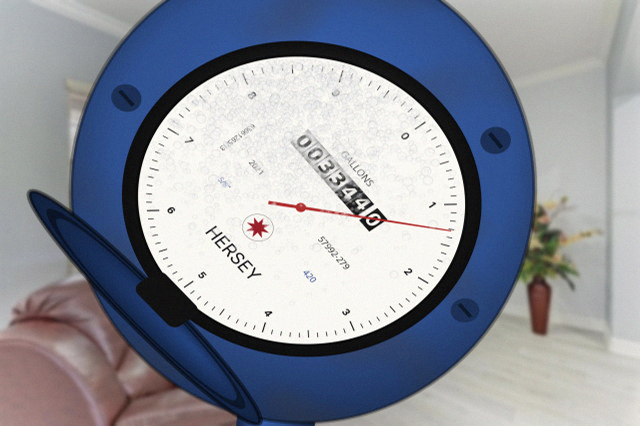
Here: 33441.3 gal
